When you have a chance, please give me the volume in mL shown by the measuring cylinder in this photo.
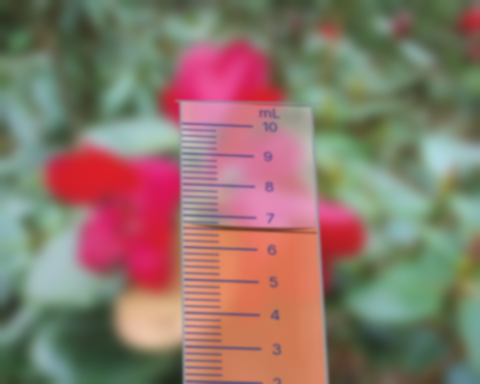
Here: 6.6 mL
